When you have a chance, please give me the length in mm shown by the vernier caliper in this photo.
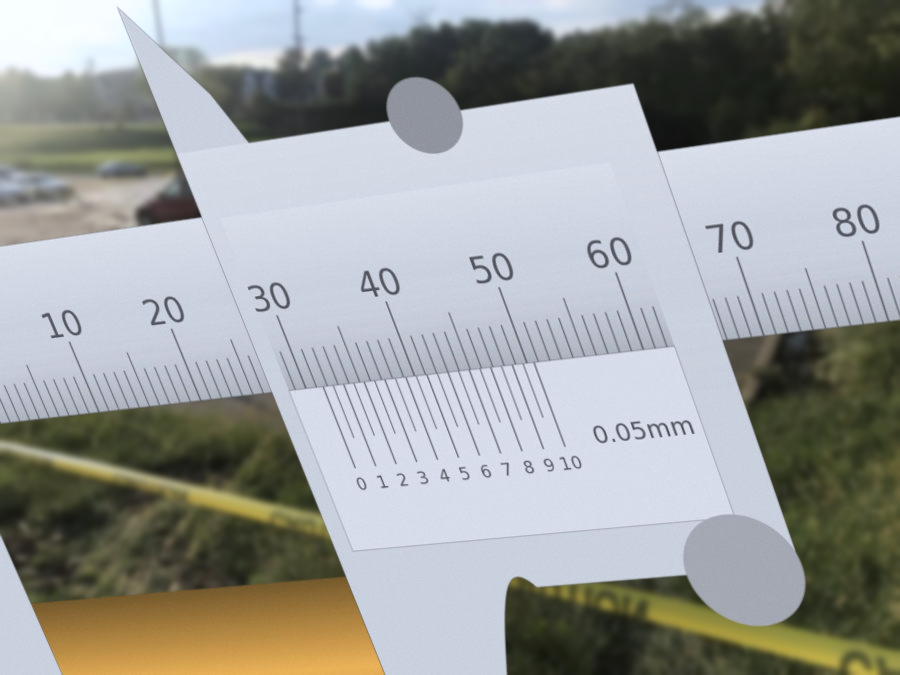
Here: 31.6 mm
